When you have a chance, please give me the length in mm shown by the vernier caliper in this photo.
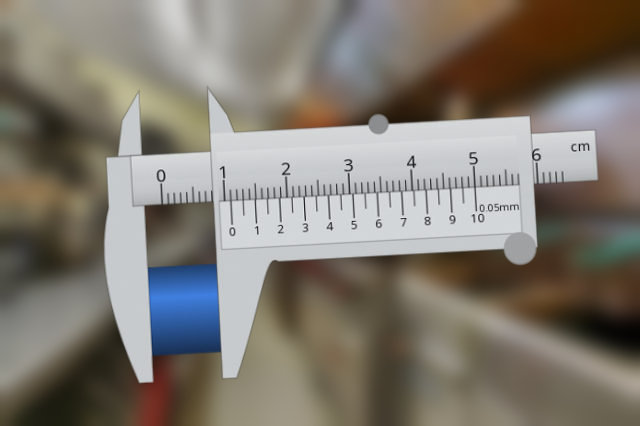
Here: 11.0 mm
